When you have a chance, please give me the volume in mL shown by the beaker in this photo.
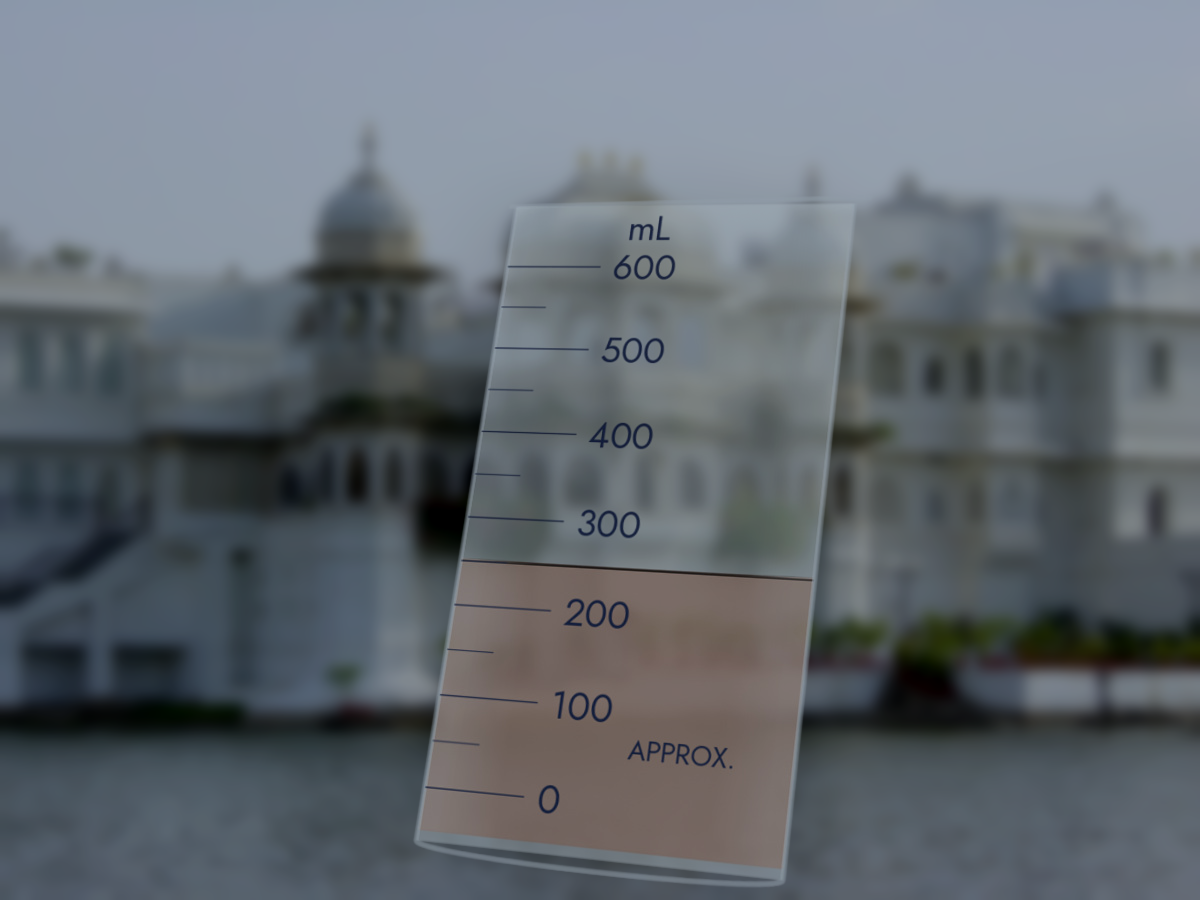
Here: 250 mL
